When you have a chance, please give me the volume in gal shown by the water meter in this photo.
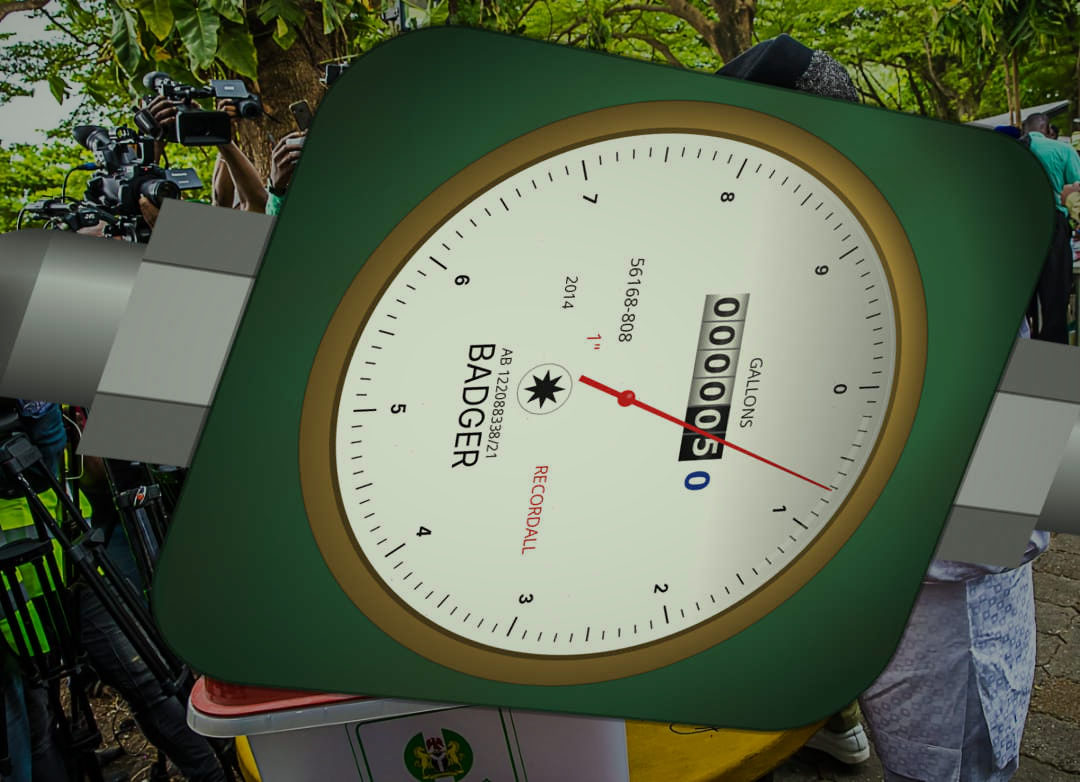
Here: 50.7 gal
